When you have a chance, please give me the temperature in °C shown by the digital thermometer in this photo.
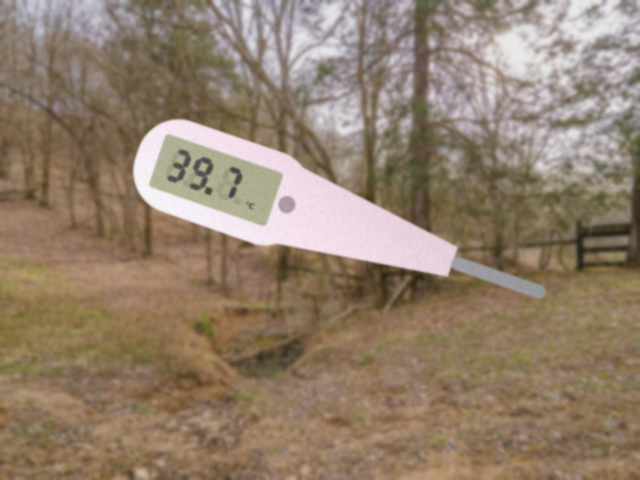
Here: 39.7 °C
